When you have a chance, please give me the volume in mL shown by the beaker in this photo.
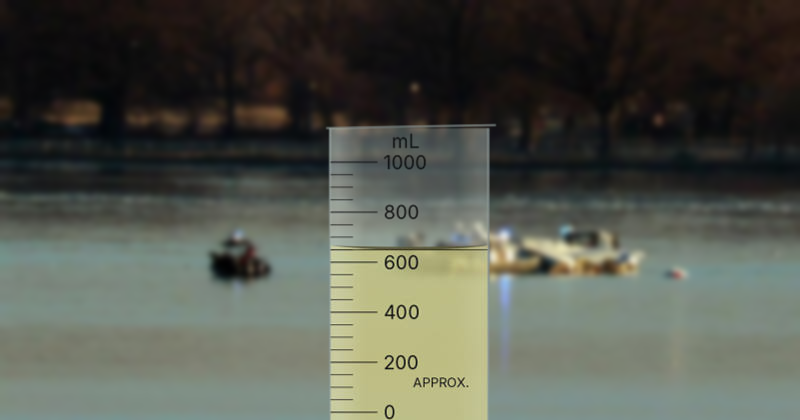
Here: 650 mL
